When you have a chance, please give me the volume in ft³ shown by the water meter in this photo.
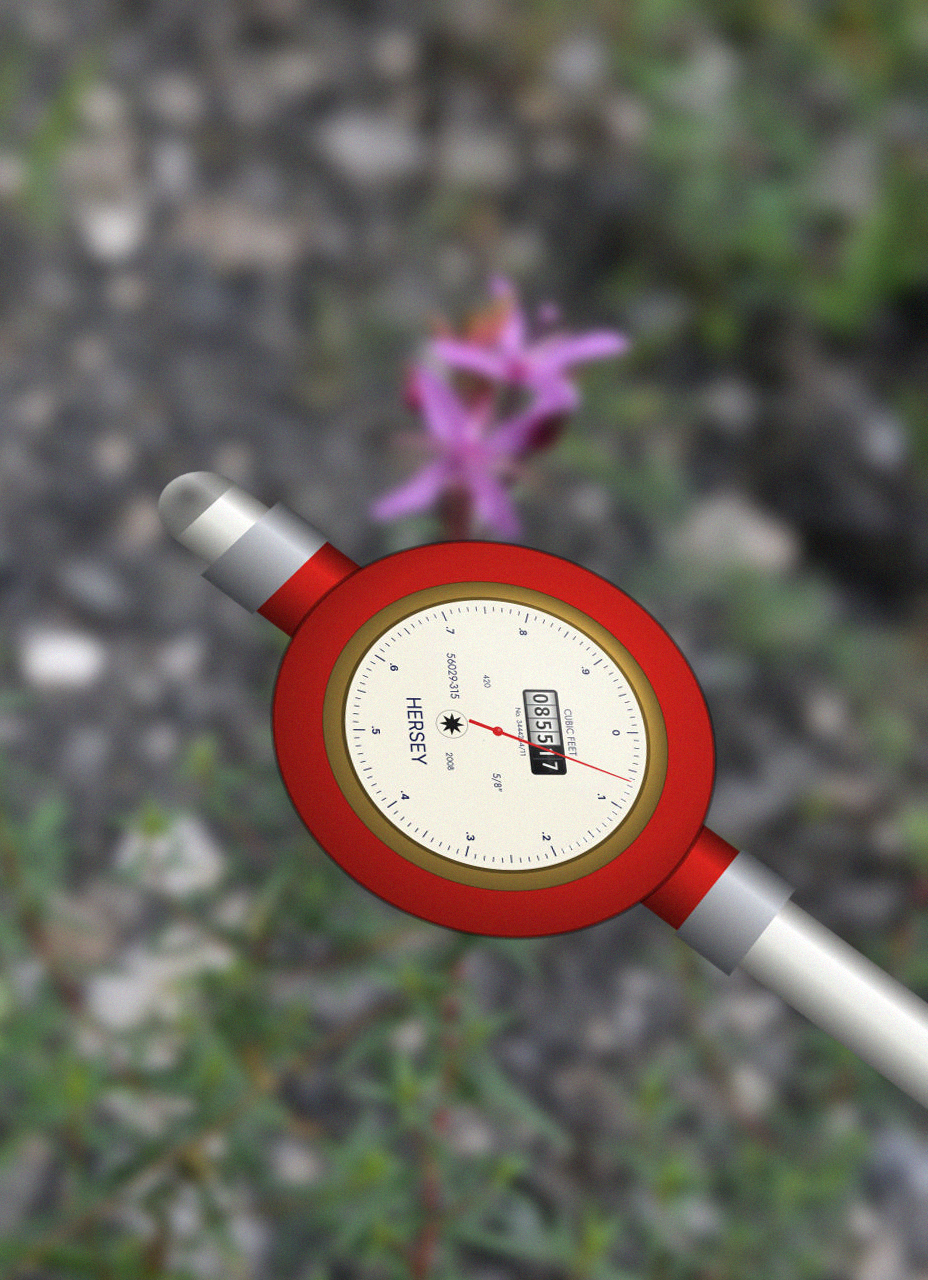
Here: 85517.06 ft³
